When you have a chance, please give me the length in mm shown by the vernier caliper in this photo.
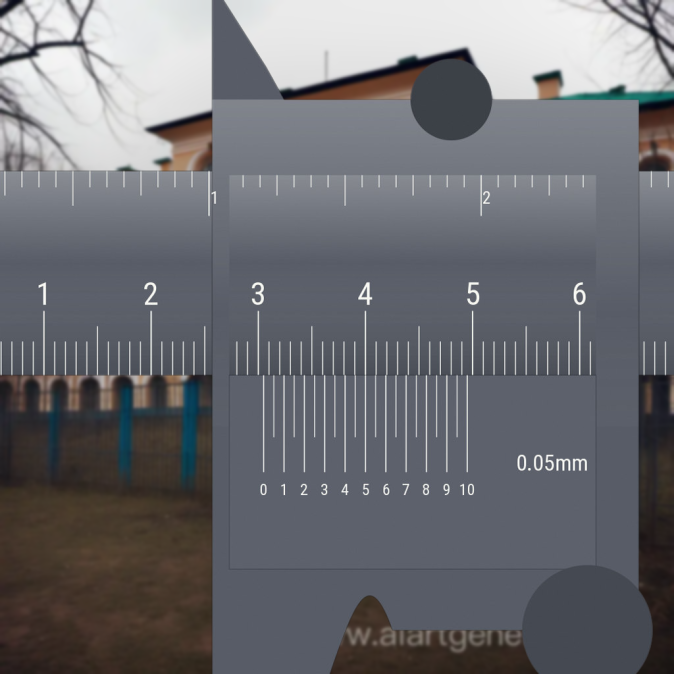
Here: 30.5 mm
